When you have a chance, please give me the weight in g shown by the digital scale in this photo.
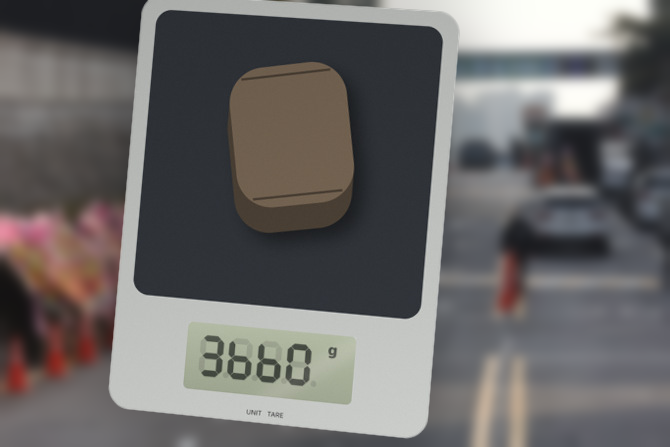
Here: 3660 g
